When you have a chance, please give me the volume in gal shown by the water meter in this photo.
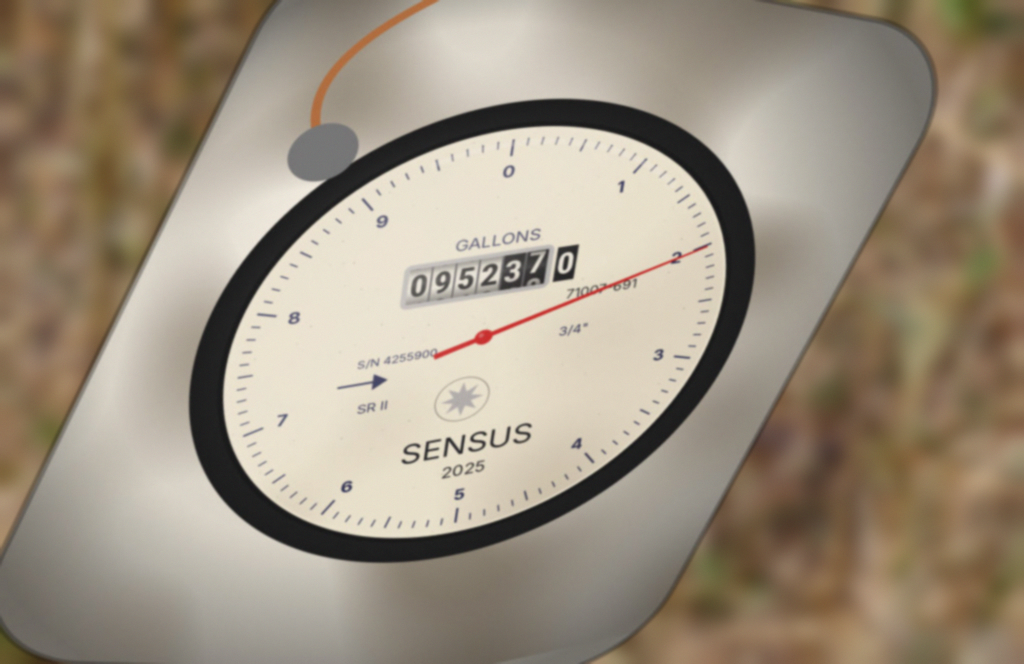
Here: 952372.0 gal
